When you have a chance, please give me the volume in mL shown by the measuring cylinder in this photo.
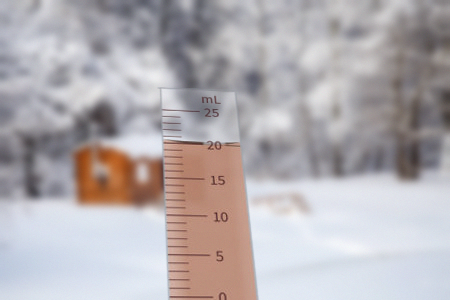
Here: 20 mL
